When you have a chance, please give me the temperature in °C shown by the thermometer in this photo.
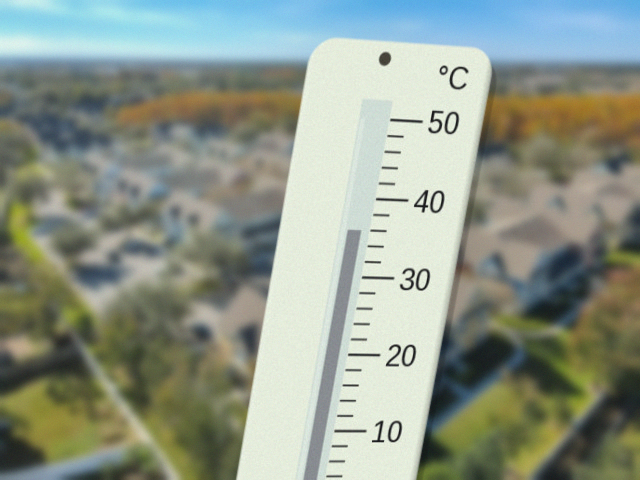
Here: 36 °C
